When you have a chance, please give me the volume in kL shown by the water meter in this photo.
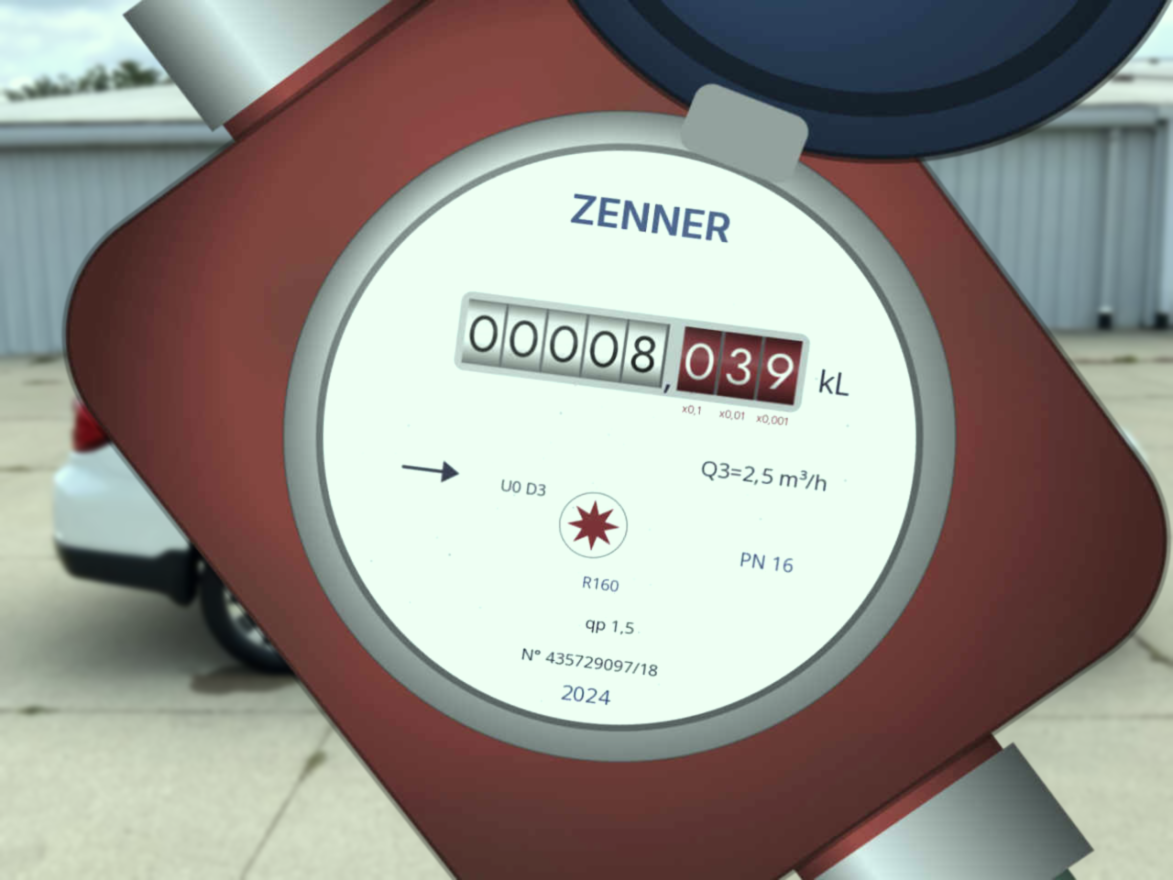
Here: 8.039 kL
